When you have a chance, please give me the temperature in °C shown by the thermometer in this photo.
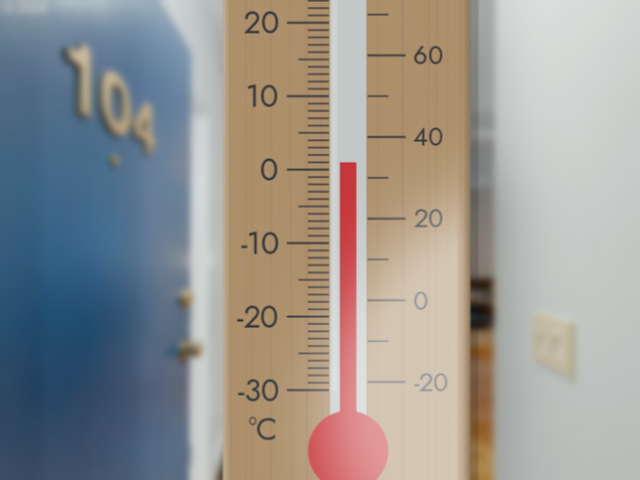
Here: 1 °C
